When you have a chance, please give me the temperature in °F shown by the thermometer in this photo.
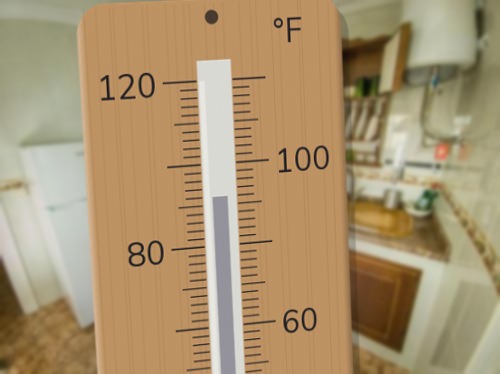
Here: 92 °F
